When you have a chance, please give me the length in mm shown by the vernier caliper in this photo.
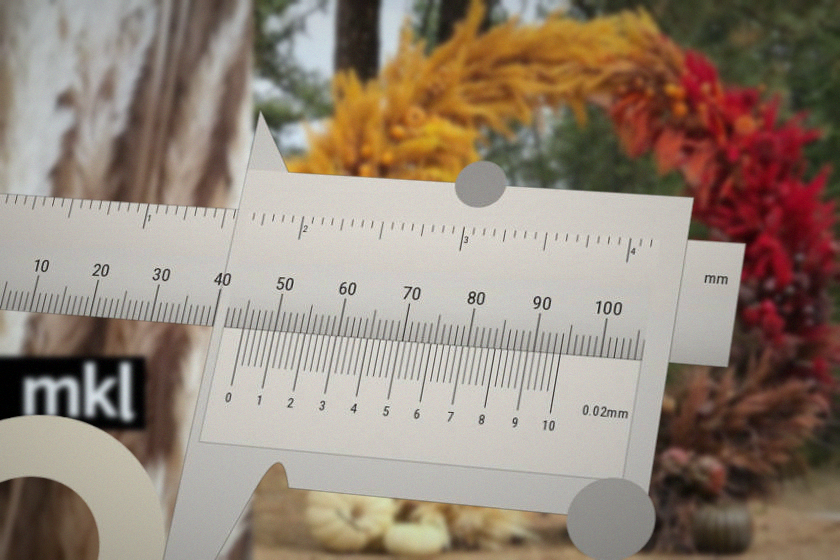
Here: 45.0 mm
